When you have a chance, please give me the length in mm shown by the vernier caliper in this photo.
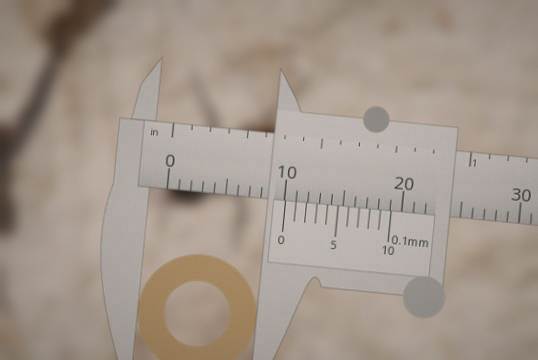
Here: 10.1 mm
